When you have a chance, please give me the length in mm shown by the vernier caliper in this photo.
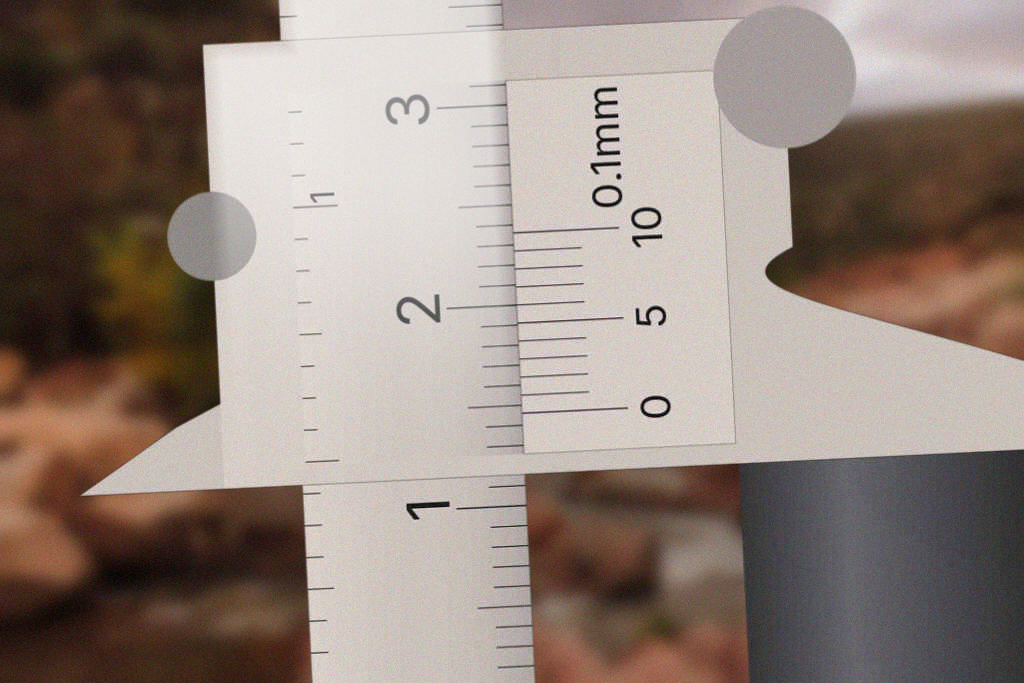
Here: 14.6 mm
